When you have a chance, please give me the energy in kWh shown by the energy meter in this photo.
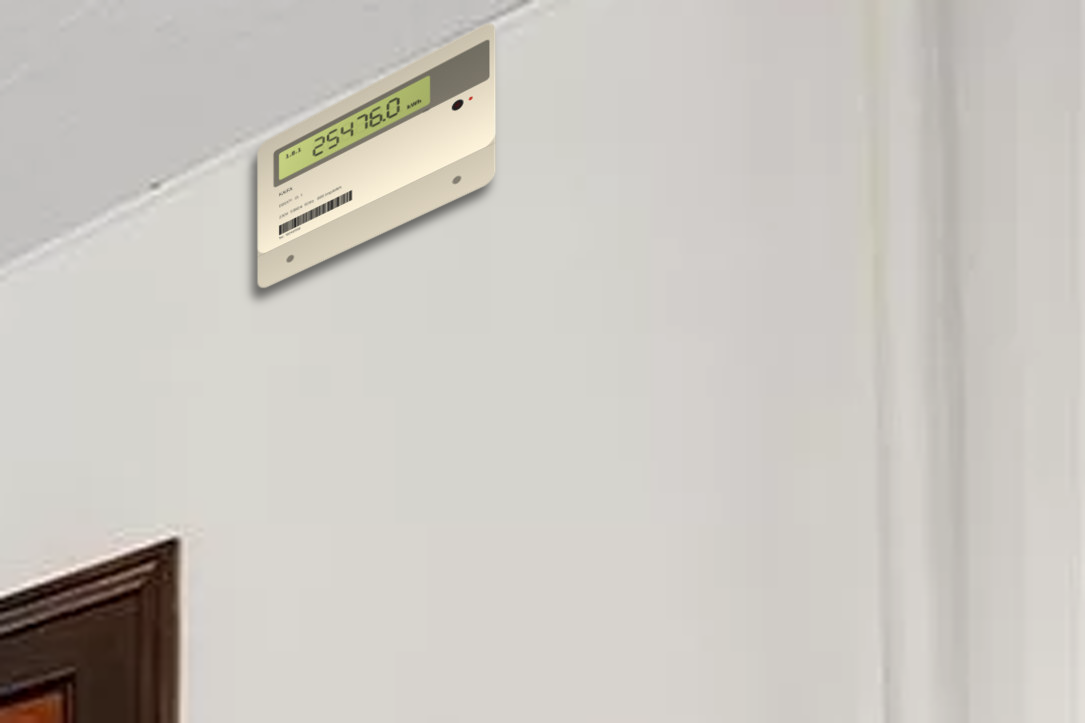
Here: 25476.0 kWh
